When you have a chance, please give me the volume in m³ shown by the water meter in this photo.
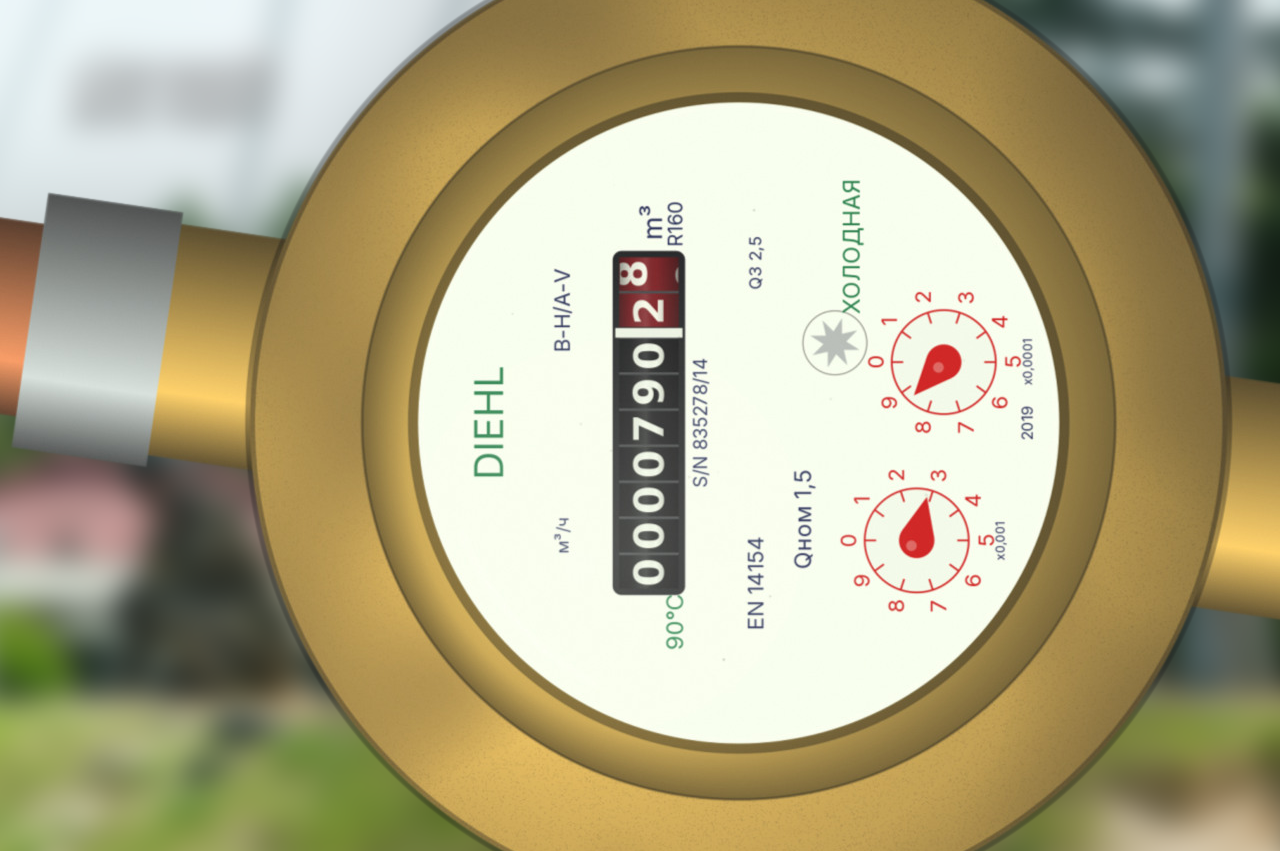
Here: 790.2828 m³
